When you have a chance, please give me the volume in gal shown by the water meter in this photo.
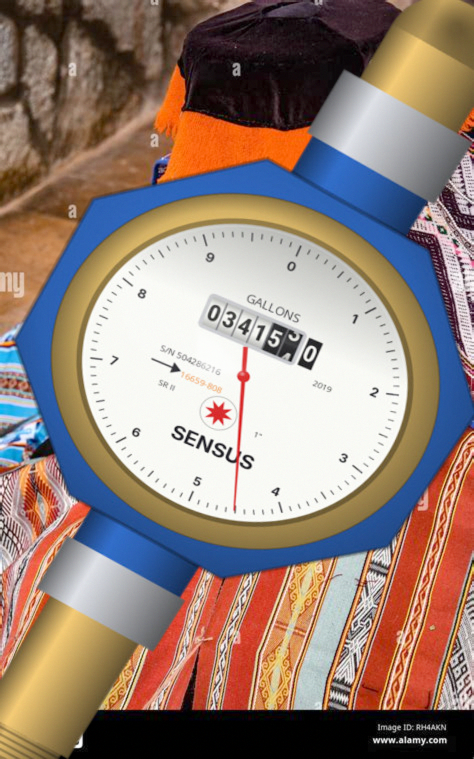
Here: 341534.5 gal
